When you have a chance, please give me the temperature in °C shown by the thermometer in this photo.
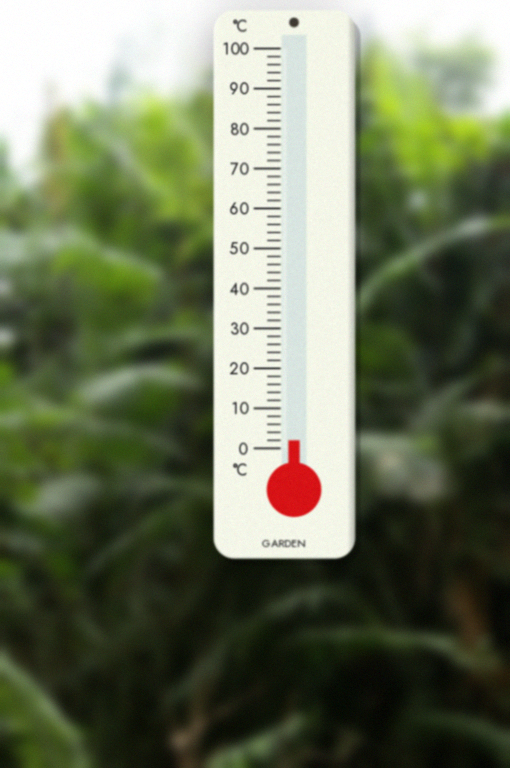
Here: 2 °C
